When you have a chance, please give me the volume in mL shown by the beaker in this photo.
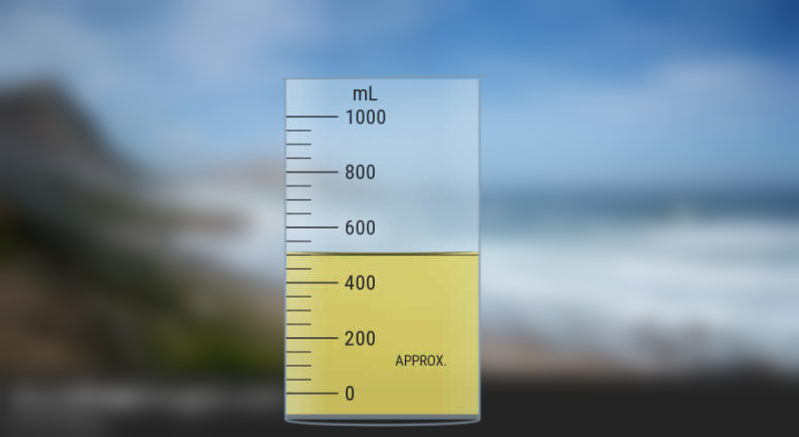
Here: 500 mL
